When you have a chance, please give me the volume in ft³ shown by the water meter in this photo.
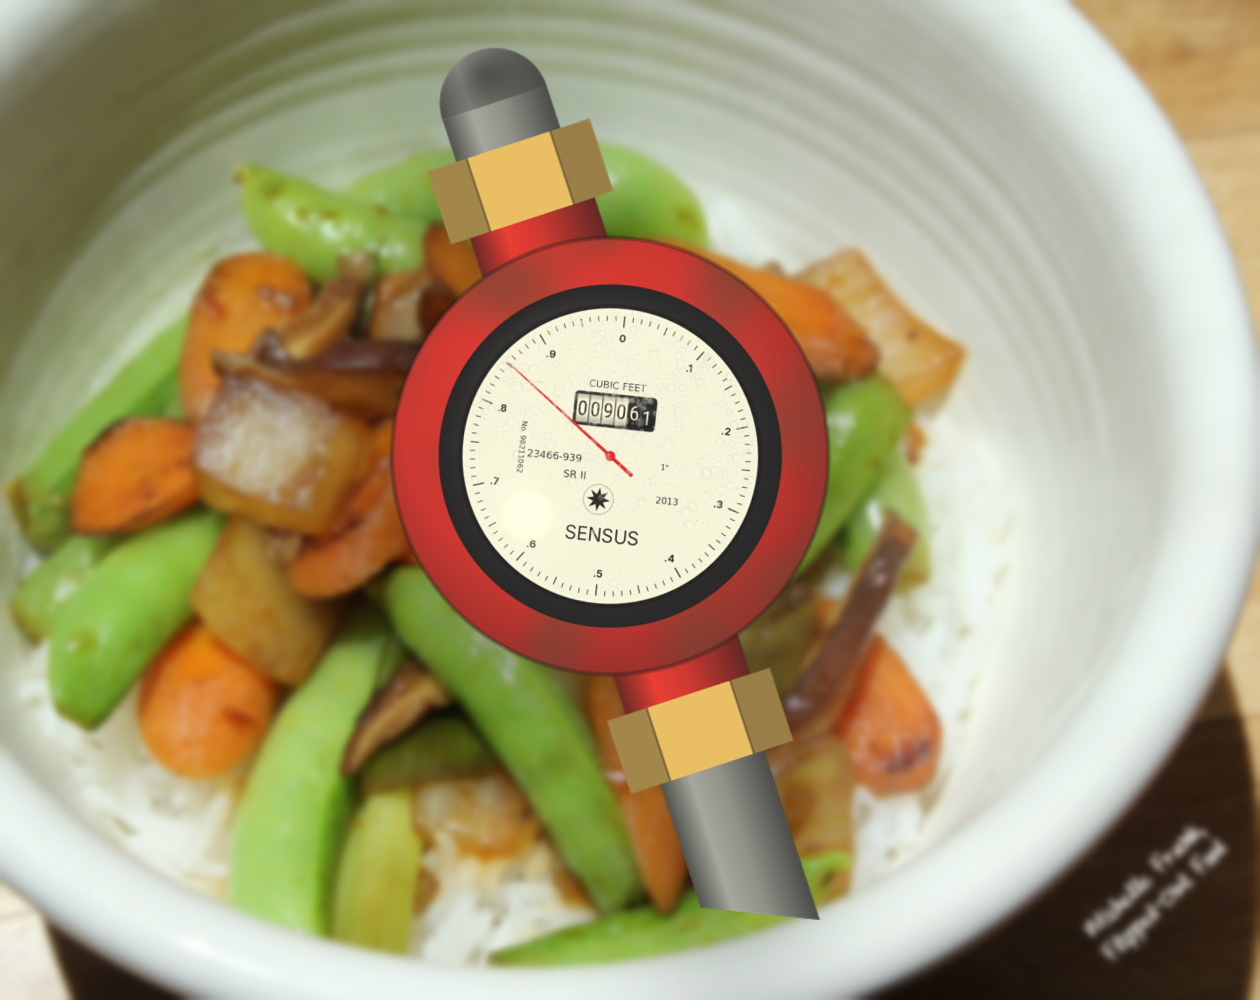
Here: 9060.85 ft³
